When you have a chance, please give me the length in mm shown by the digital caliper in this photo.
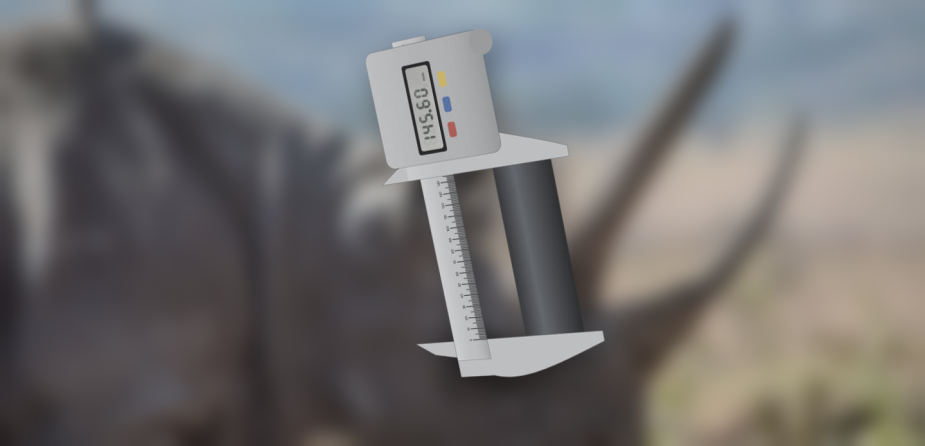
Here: 145.60 mm
